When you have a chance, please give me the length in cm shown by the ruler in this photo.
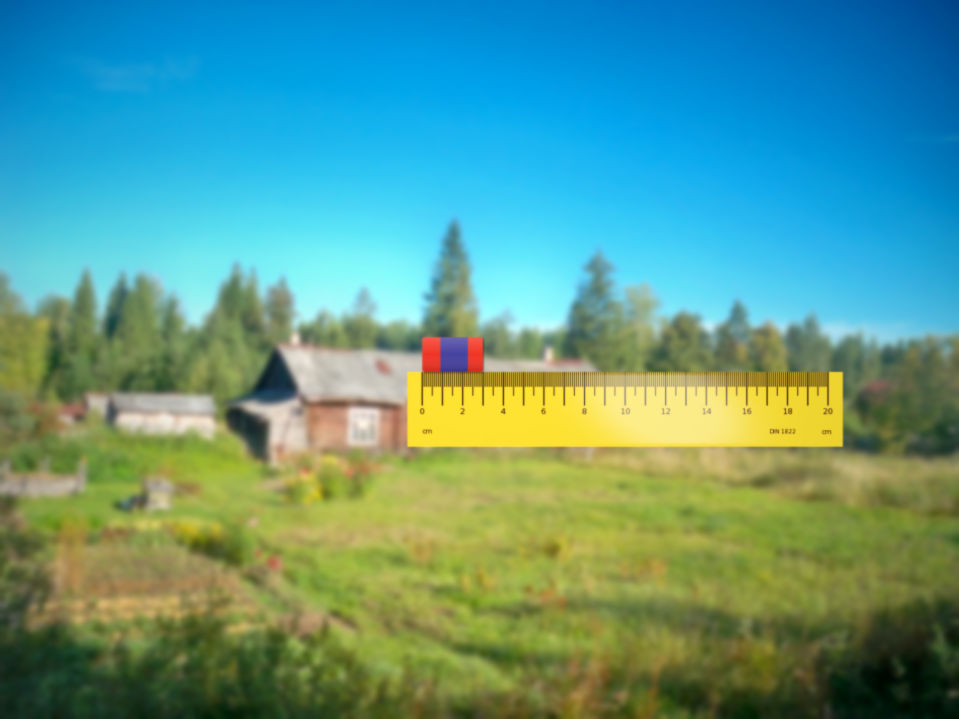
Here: 3 cm
